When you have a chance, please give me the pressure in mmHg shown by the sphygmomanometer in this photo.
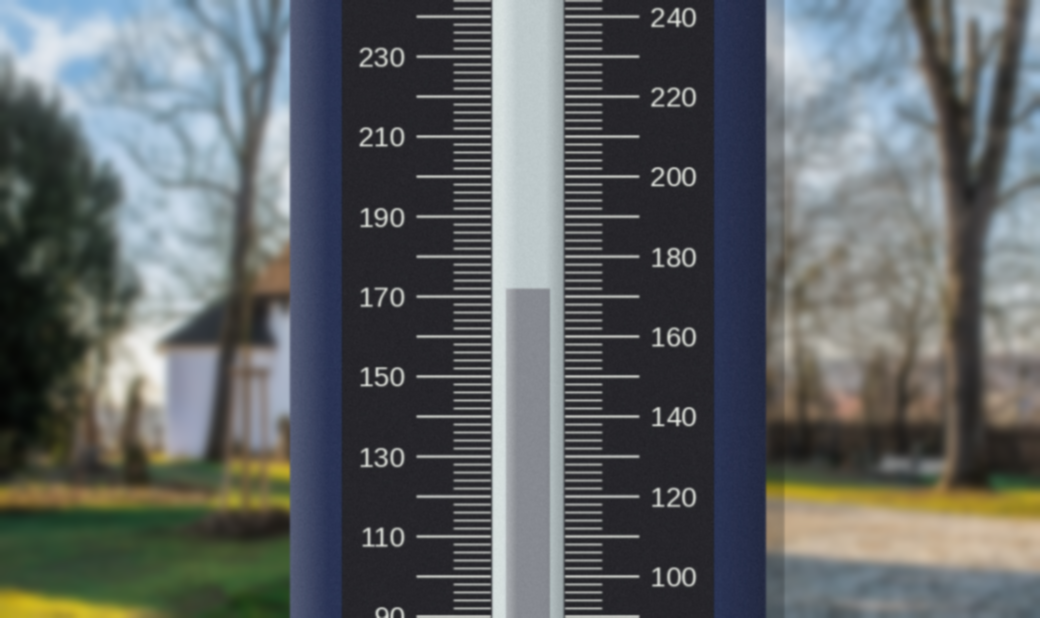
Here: 172 mmHg
